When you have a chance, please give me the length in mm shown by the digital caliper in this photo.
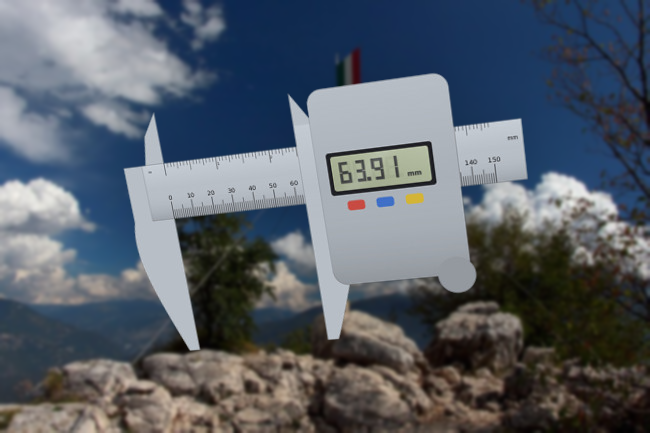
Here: 63.91 mm
